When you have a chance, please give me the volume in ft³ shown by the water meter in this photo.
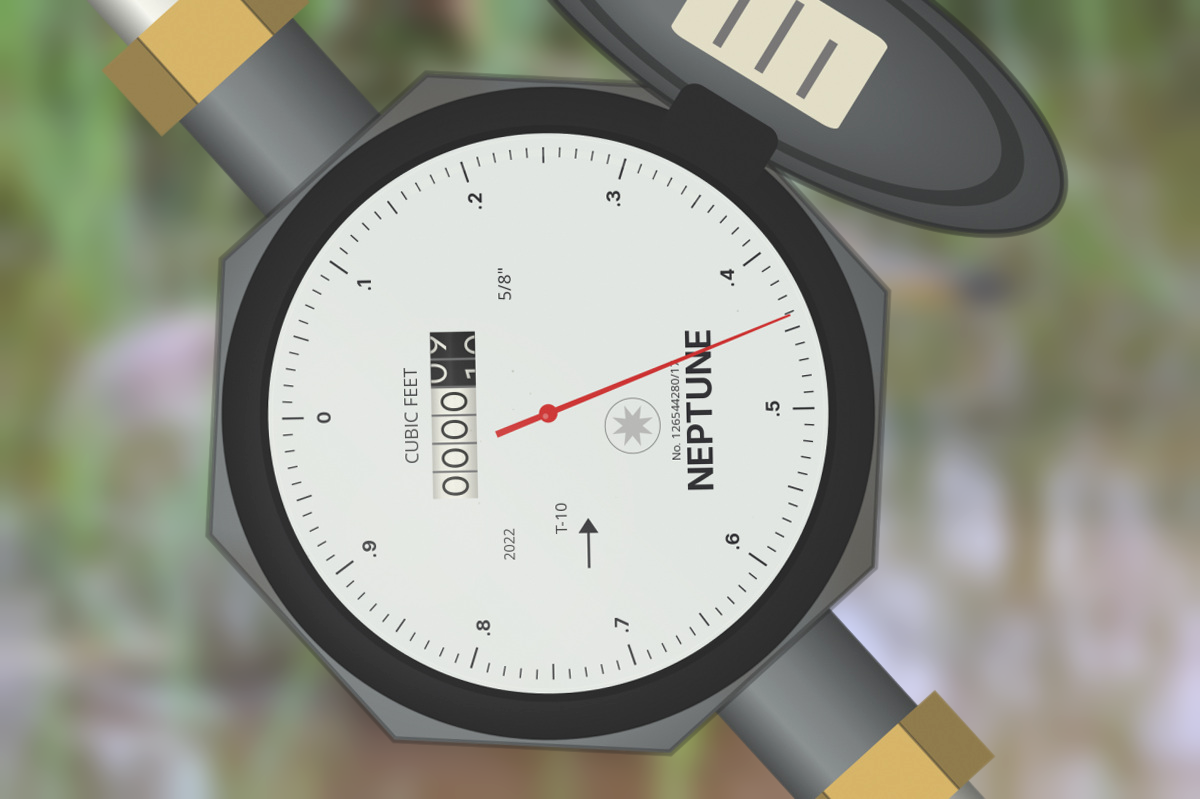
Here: 9.44 ft³
